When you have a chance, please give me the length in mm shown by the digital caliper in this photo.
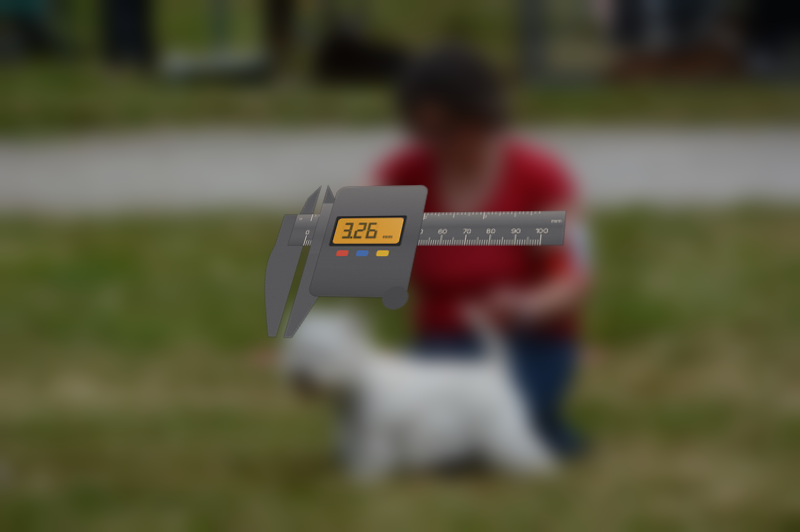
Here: 3.26 mm
